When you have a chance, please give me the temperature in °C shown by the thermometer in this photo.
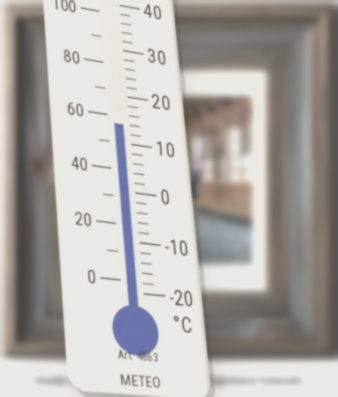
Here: 14 °C
